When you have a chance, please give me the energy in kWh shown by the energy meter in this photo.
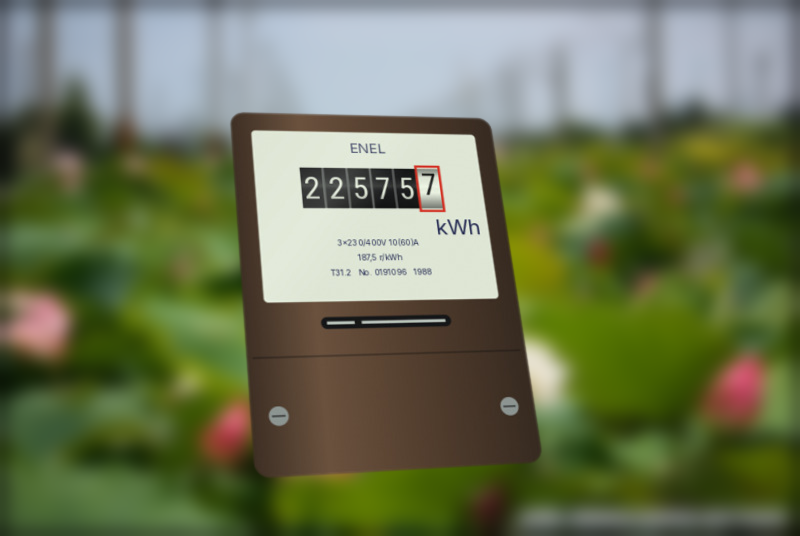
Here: 22575.7 kWh
